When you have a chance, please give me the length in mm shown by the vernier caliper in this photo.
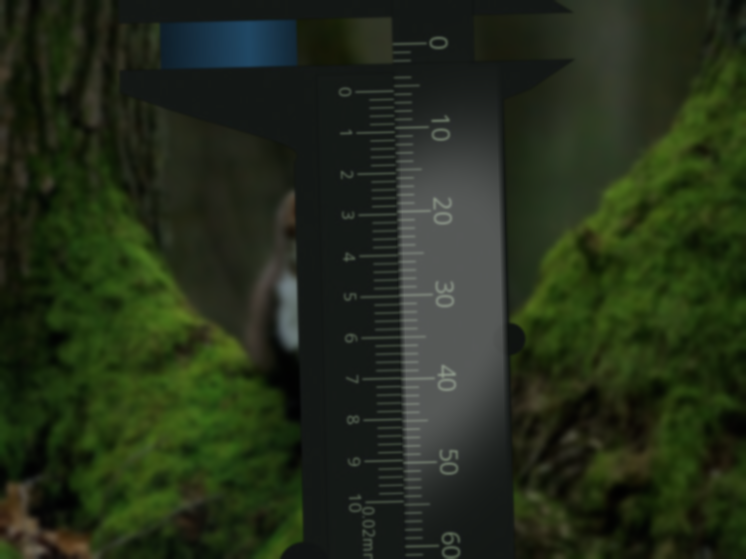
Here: 5.6 mm
